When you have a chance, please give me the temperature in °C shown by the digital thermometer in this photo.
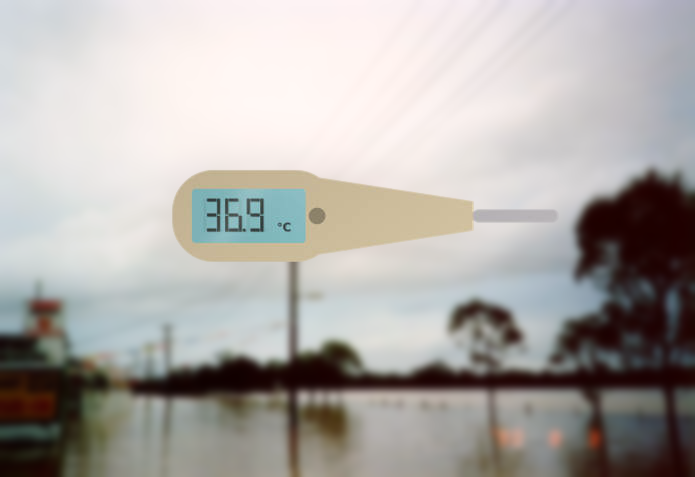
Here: 36.9 °C
